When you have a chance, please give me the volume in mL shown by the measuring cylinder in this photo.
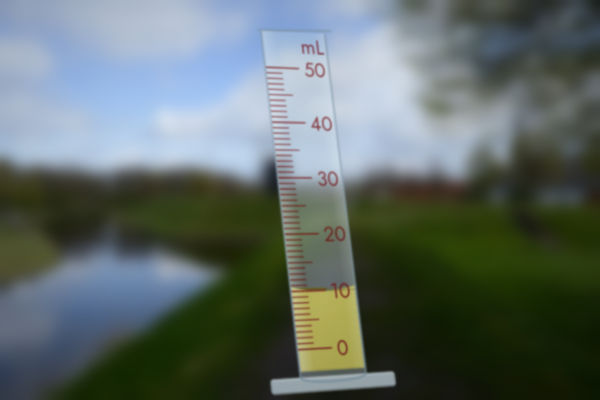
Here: 10 mL
